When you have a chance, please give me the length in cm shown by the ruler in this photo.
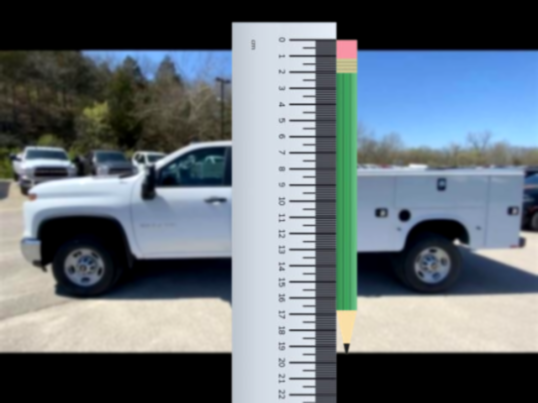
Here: 19.5 cm
